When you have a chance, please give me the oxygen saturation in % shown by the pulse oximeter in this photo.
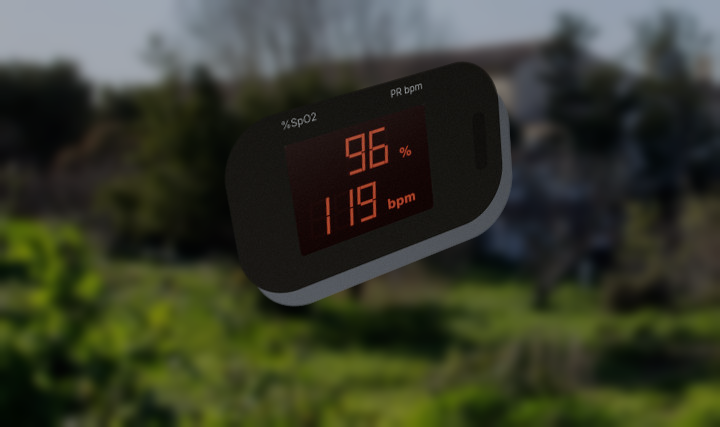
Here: 96 %
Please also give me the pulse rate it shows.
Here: 119 bpm
